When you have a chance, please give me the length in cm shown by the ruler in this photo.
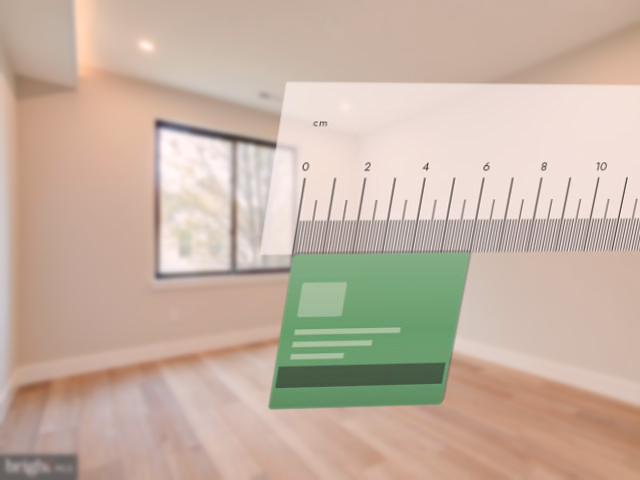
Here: 6 cm
